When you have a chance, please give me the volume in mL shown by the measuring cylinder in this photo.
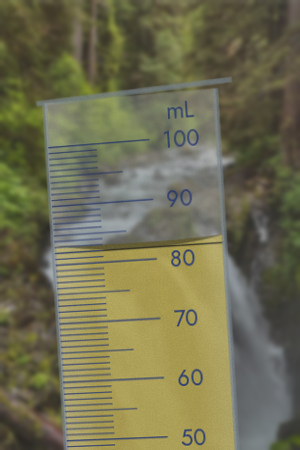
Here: 82 mL
